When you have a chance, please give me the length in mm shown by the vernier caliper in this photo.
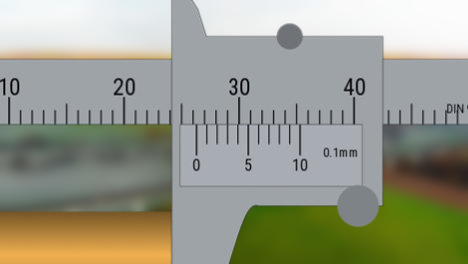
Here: 26.3 mm
